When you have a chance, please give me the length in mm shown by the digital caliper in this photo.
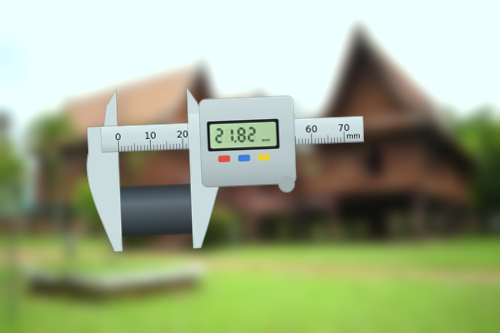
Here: 21.82 mm
